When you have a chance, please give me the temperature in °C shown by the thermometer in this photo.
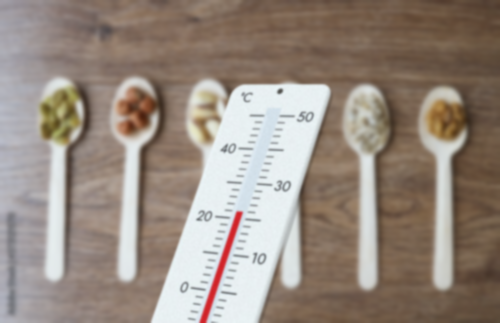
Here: 22 °C
